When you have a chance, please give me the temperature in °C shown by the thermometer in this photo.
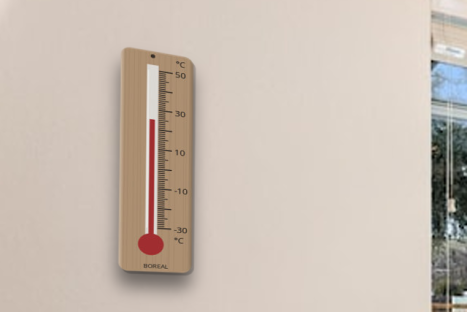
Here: 25 °C
